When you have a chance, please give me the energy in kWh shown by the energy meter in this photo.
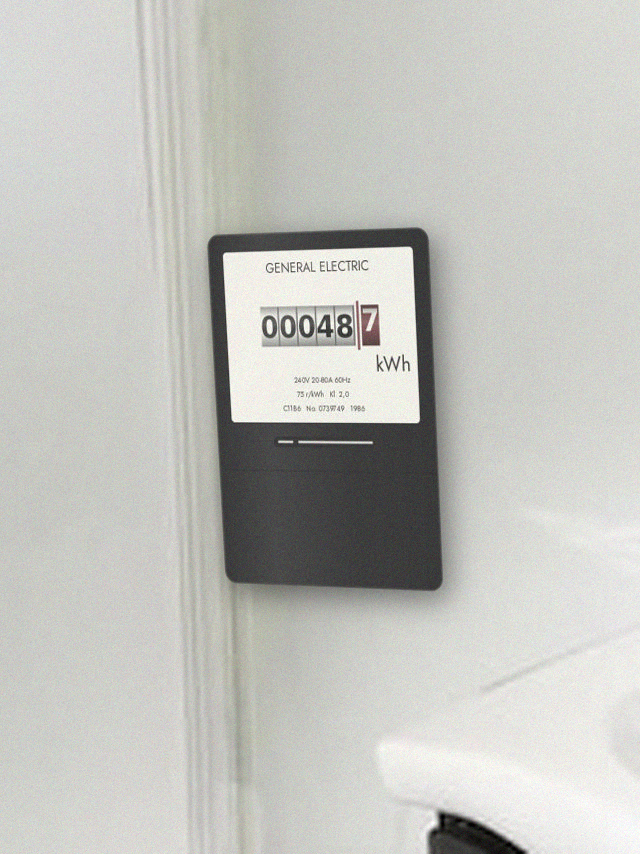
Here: 48.7 kWh
